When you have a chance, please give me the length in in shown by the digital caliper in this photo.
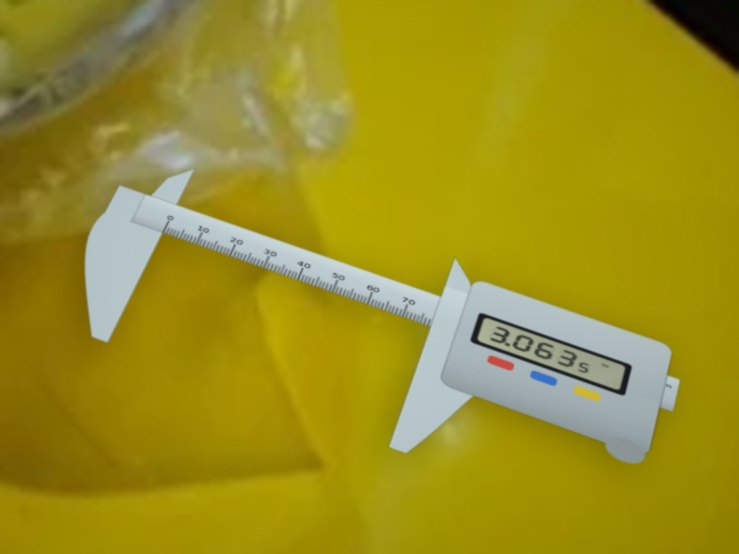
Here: 3.0635 in
